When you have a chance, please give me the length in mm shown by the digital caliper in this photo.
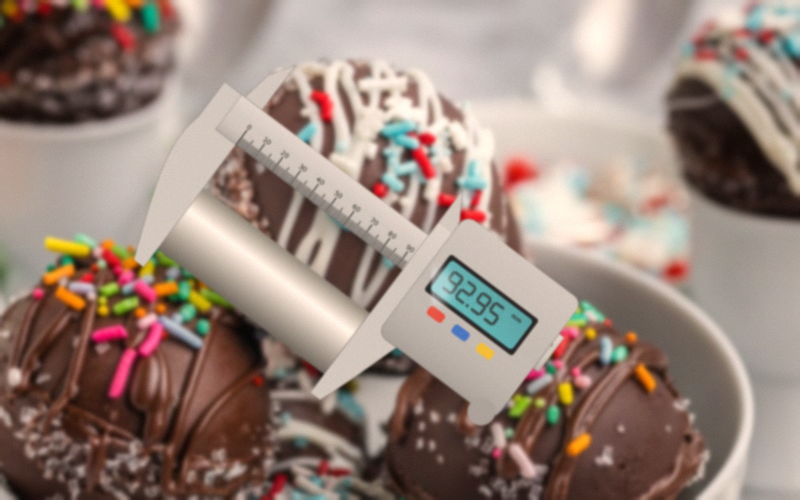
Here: 92.95 mm
